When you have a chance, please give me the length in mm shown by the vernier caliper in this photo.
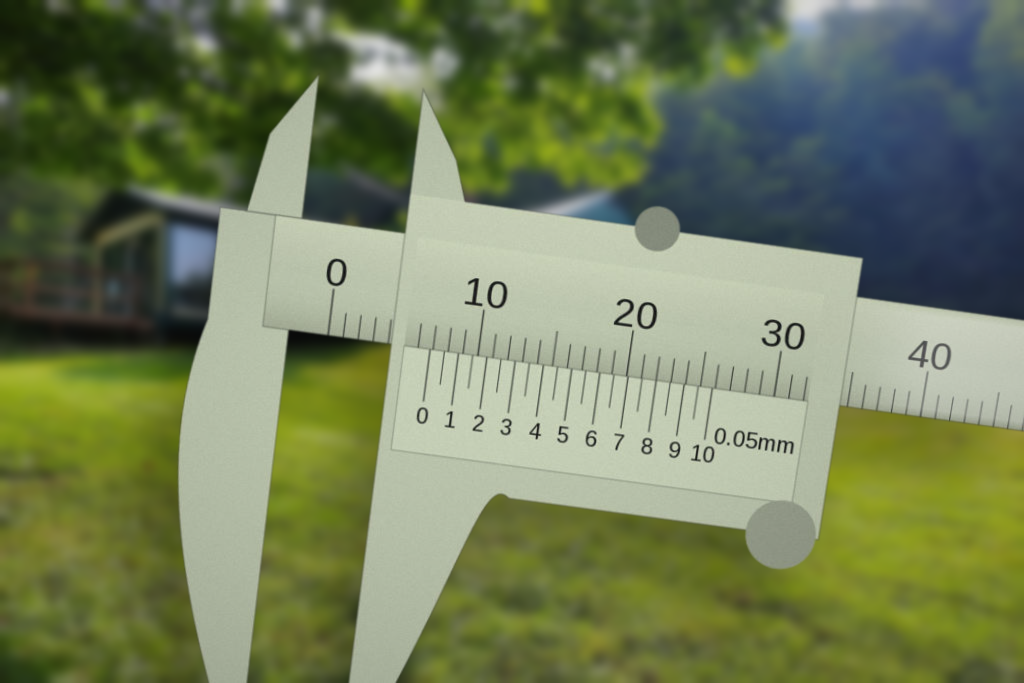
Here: 6.8 mm
